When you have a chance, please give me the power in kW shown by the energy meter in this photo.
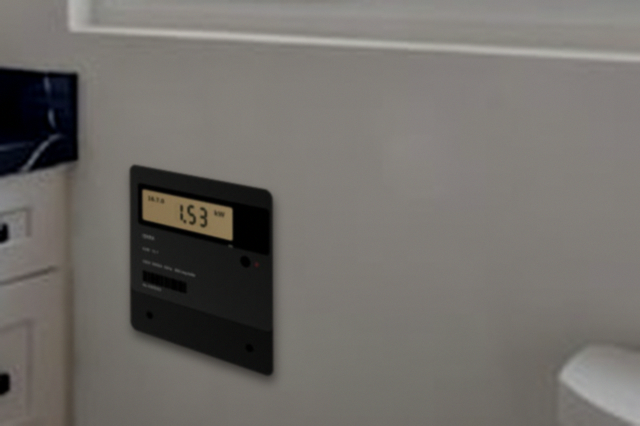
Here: 1.53 kW
